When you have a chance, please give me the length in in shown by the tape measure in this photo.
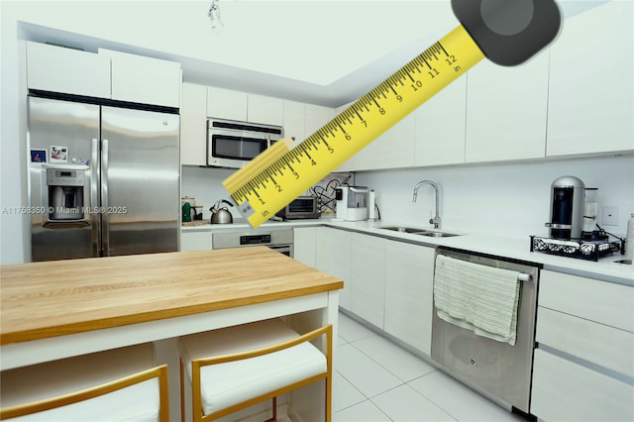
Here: 4 in
